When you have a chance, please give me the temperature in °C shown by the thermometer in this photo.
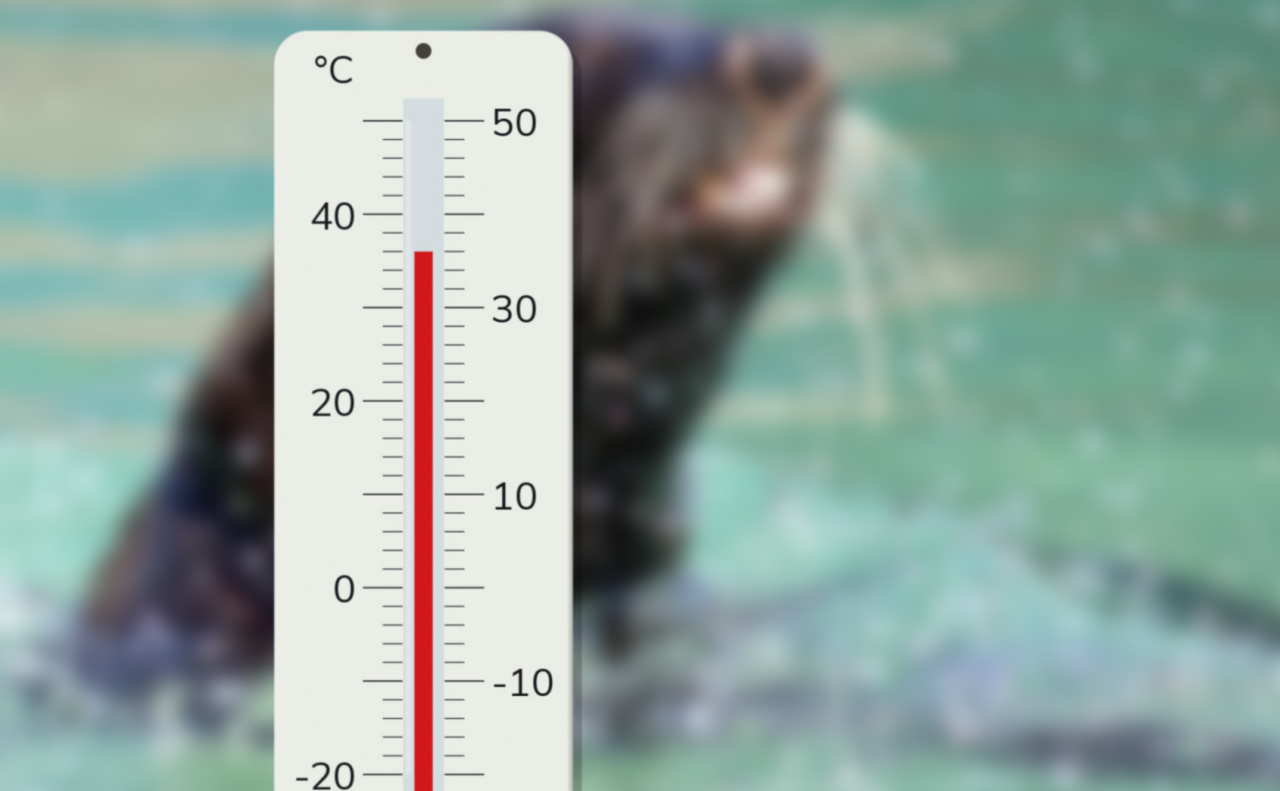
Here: 36 °C
